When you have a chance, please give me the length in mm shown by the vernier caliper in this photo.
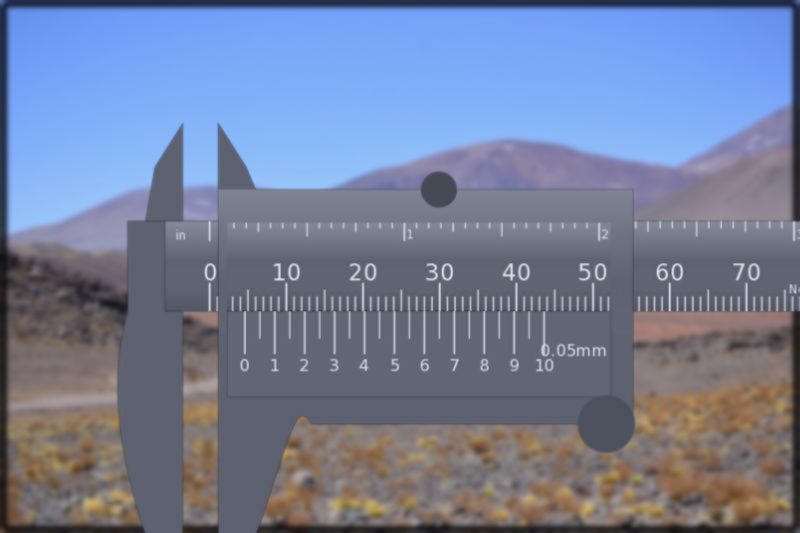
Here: 4.6 mm
